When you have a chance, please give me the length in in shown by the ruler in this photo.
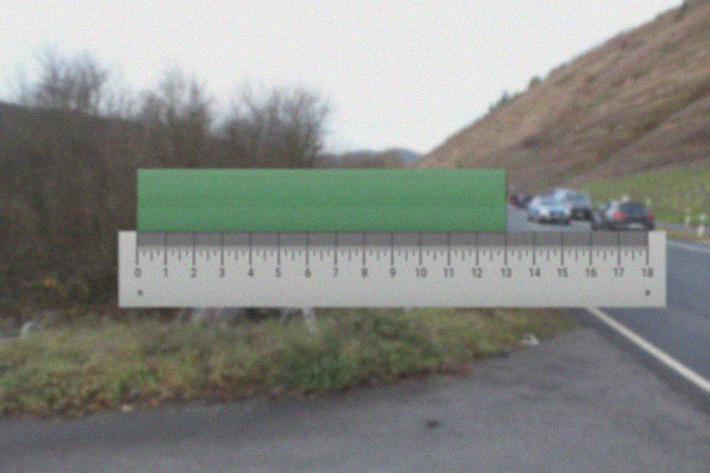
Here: 13 in
